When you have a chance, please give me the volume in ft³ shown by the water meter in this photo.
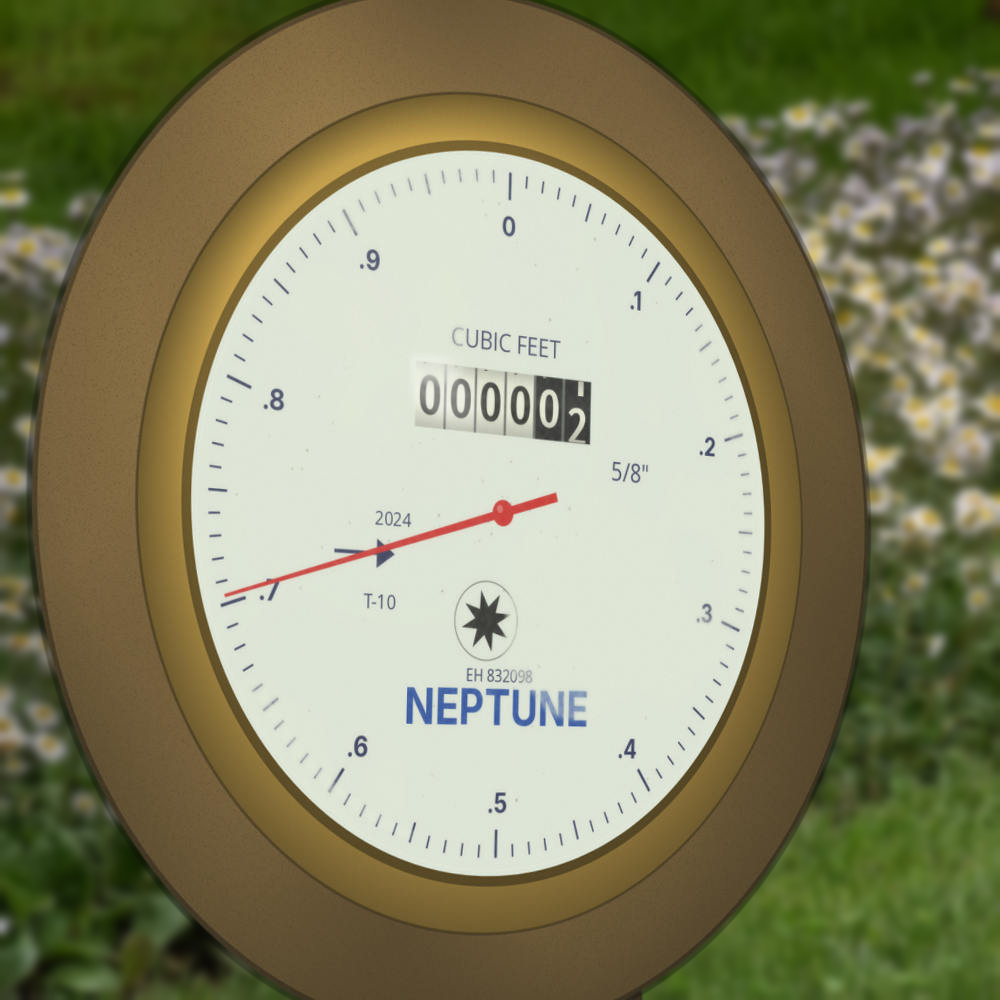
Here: 1.70 ft³
